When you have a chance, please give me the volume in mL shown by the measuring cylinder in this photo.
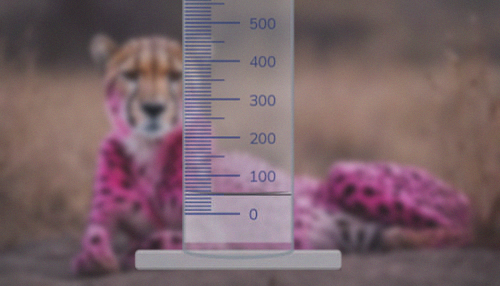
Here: 50 mL
